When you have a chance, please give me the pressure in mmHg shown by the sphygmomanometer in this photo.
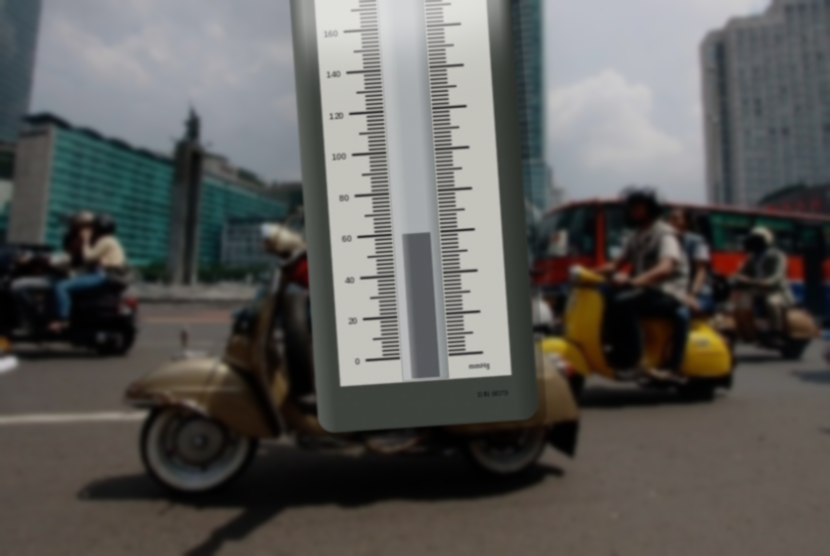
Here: 60 mmHg
